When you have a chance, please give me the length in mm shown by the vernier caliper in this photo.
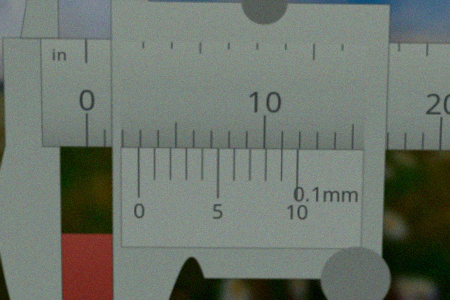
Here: 2.9 mm
